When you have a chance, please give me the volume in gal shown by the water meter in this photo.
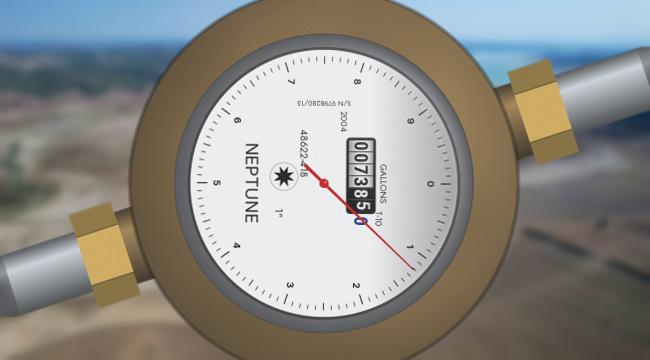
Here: 73851.2 gal
